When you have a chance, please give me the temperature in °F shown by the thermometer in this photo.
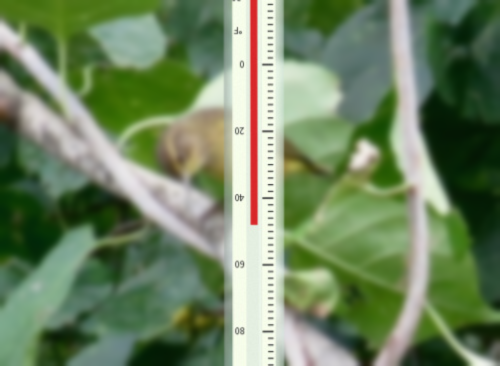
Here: 48 °F
